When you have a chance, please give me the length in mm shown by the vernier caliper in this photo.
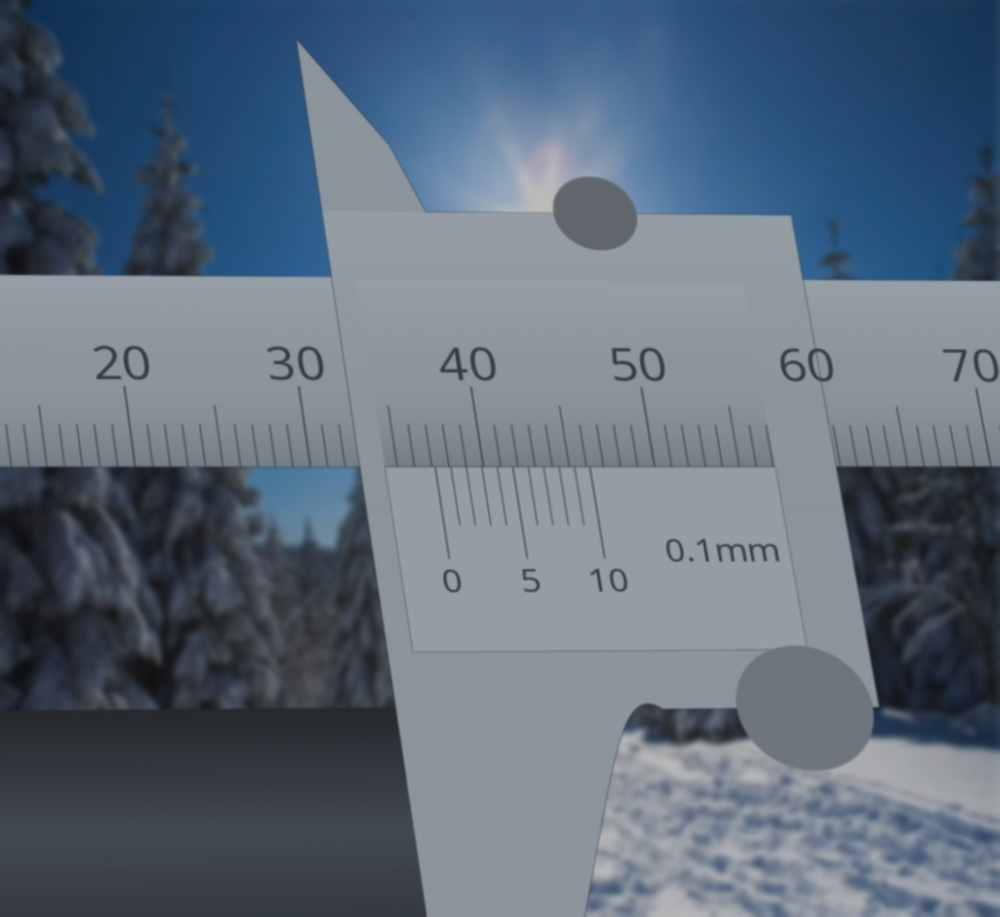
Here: 37.2 mm
